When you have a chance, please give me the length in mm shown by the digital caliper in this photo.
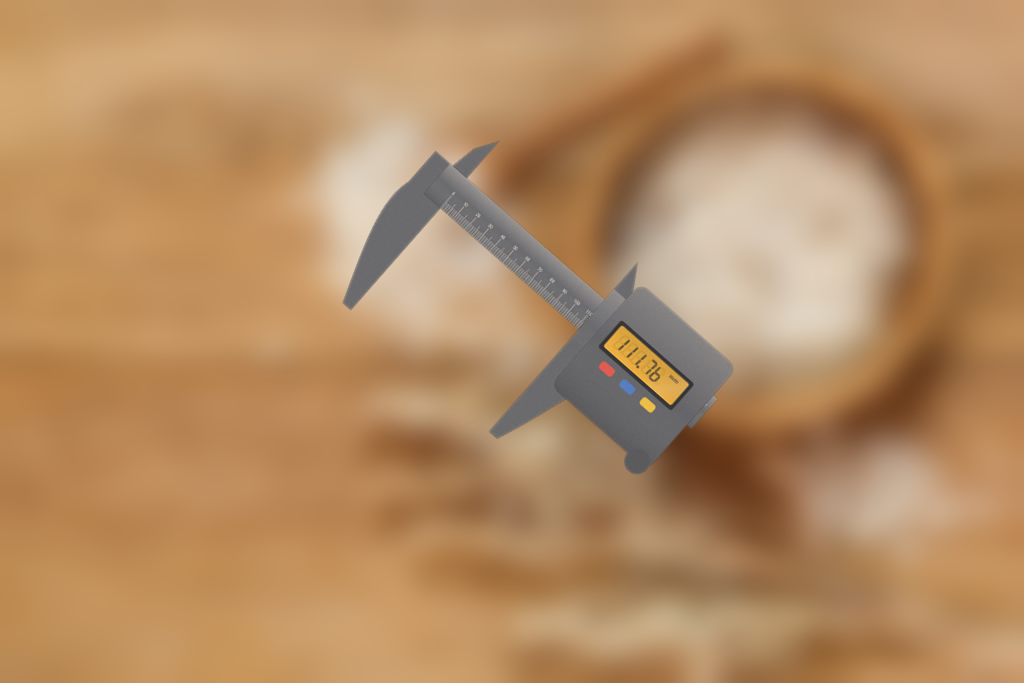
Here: 111.76 mm
